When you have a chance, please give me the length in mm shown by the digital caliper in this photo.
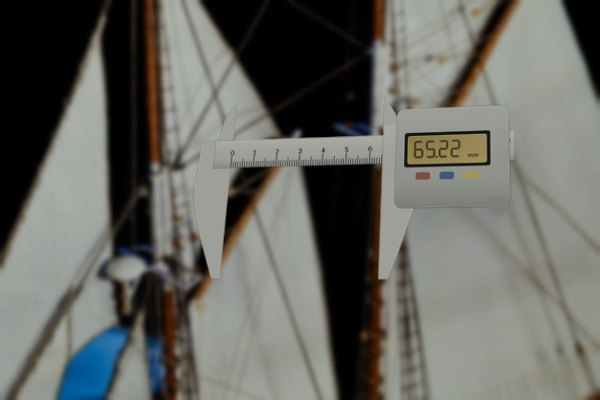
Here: 65.22 mm
